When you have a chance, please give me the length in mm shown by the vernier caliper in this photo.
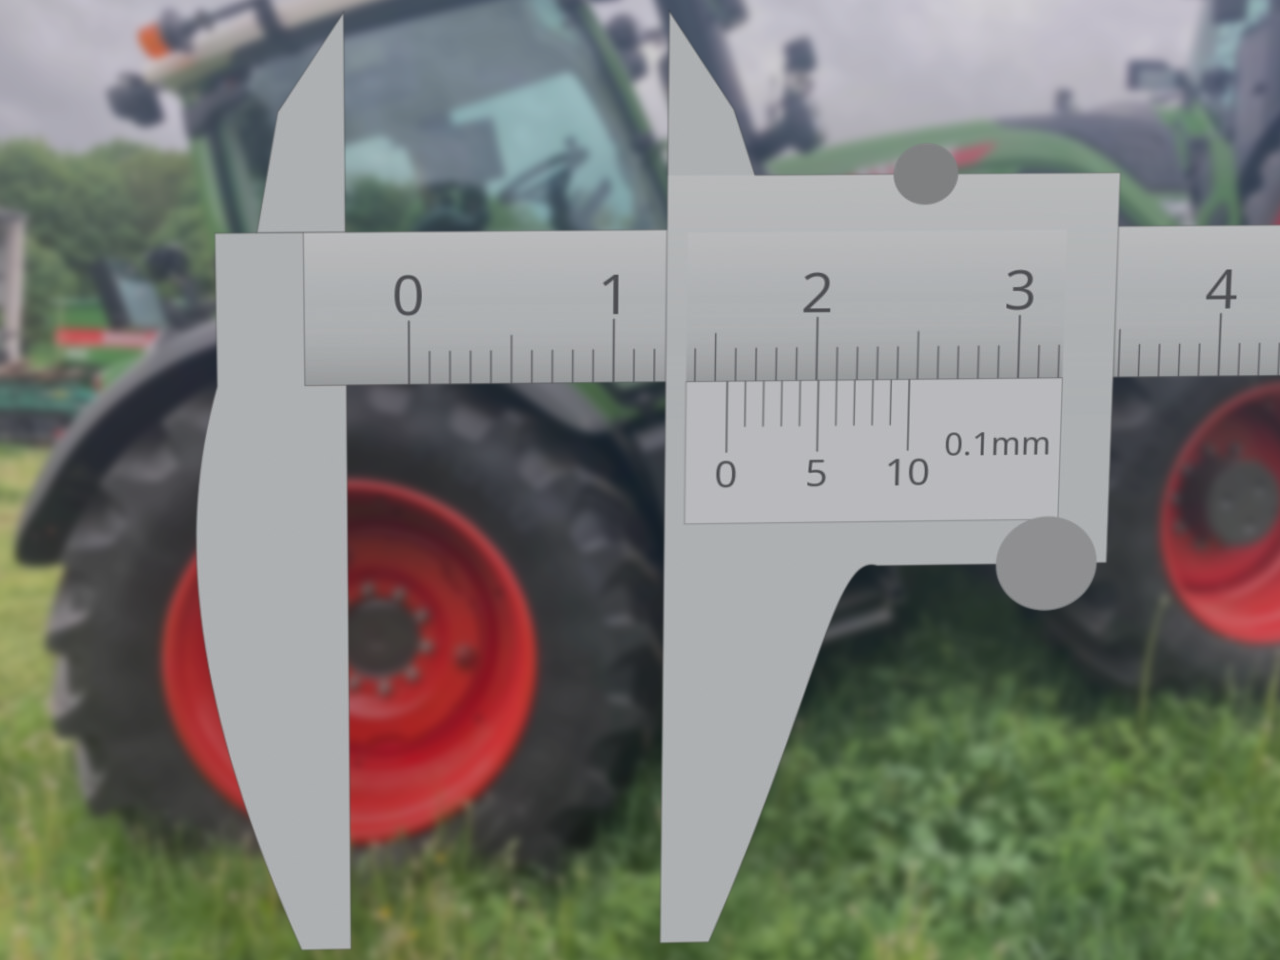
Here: 15.6 mm
